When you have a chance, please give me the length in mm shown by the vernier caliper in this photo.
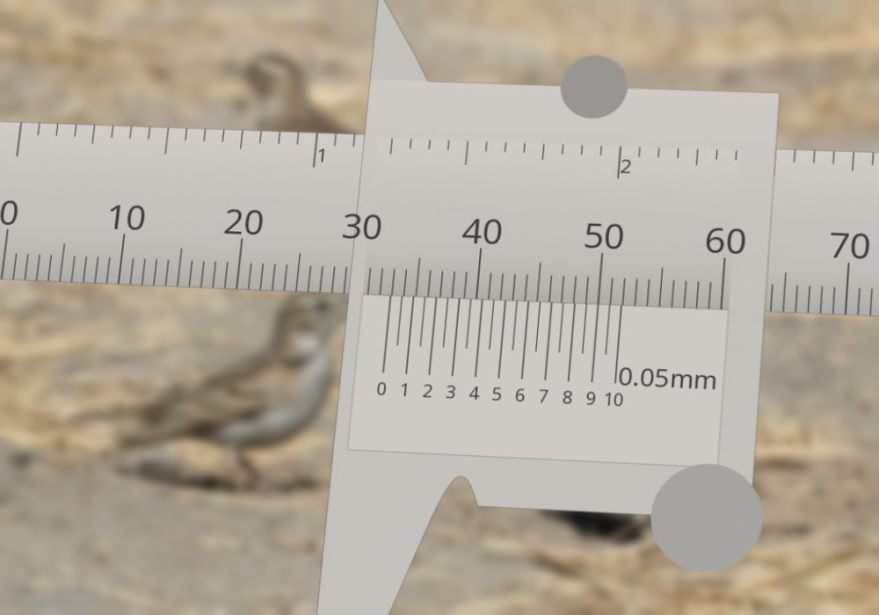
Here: 32.9 mm
